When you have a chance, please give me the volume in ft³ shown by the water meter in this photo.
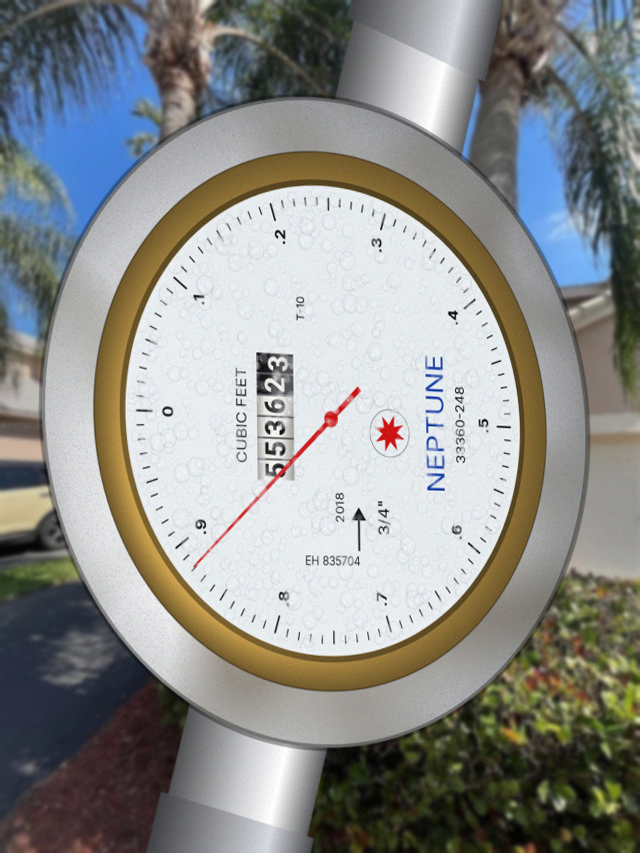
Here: 553622.88 ft³
